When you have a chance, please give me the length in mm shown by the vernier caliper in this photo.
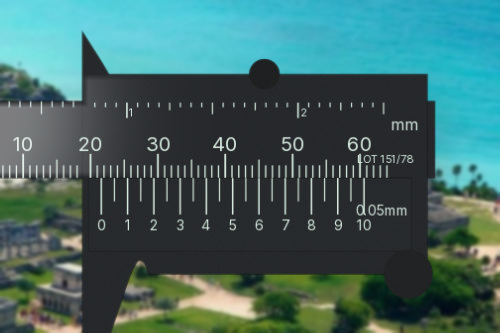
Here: 21.6 mm
